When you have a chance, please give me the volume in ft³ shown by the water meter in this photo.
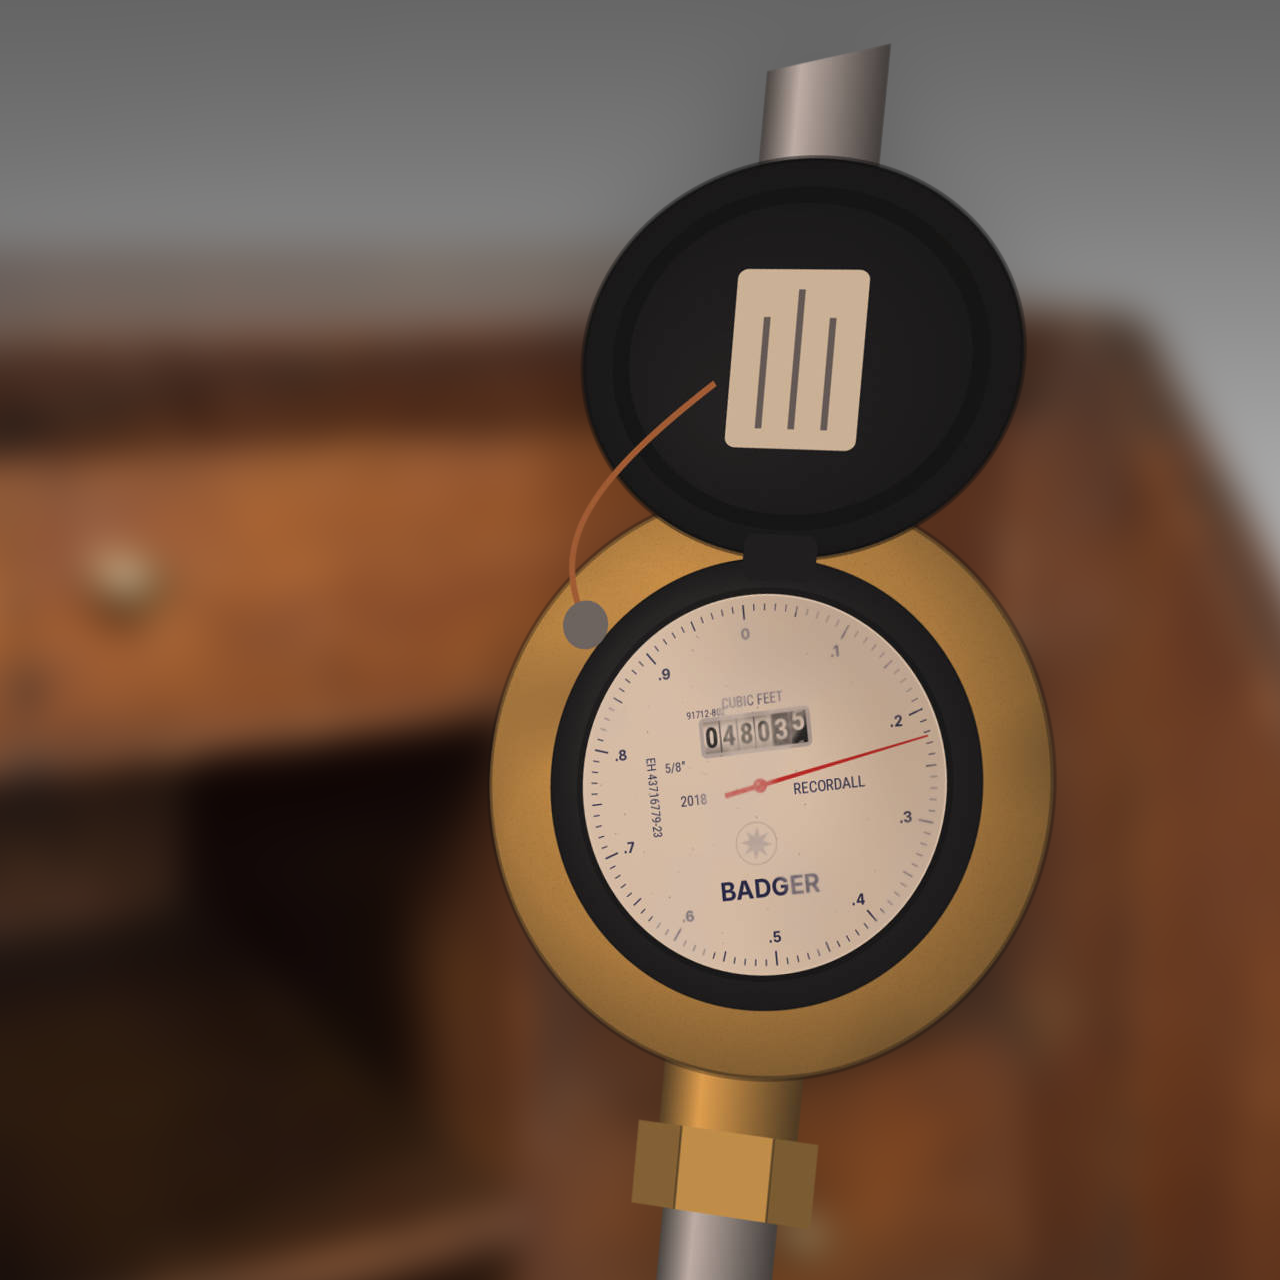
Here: 48035.22 ft³
